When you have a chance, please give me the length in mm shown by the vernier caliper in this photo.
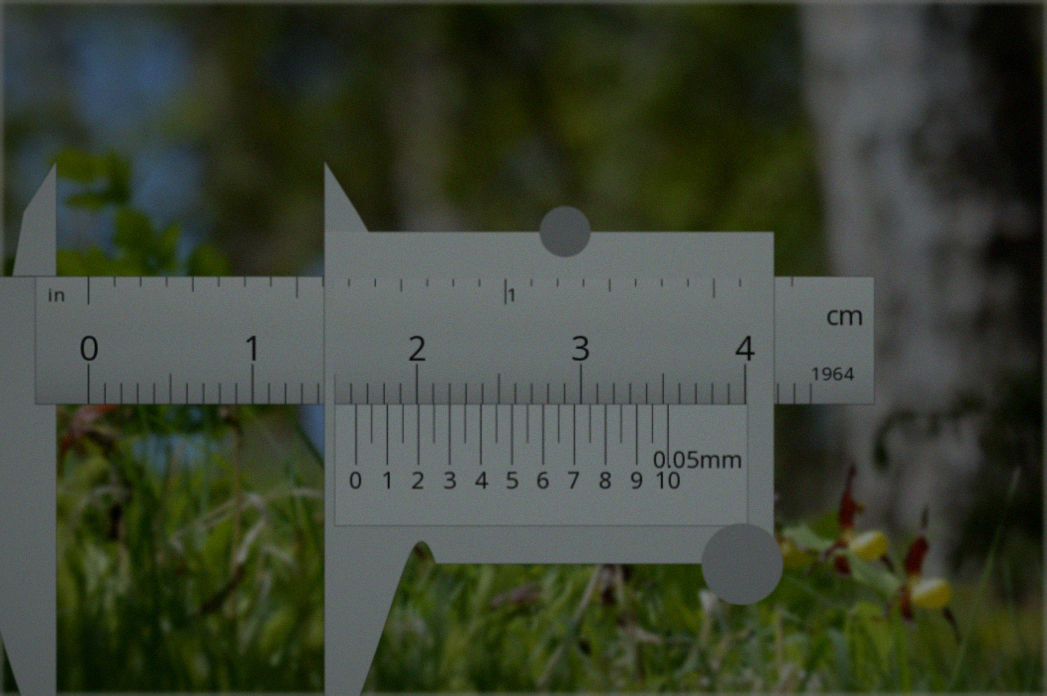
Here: 16.3 mm
